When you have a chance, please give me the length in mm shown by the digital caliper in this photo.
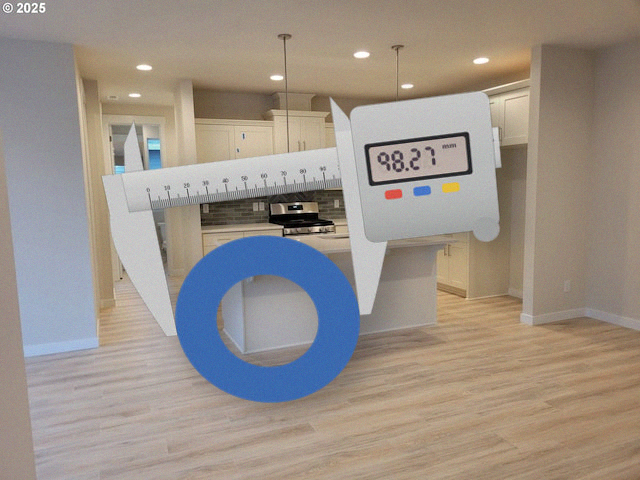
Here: 98.27 mm
